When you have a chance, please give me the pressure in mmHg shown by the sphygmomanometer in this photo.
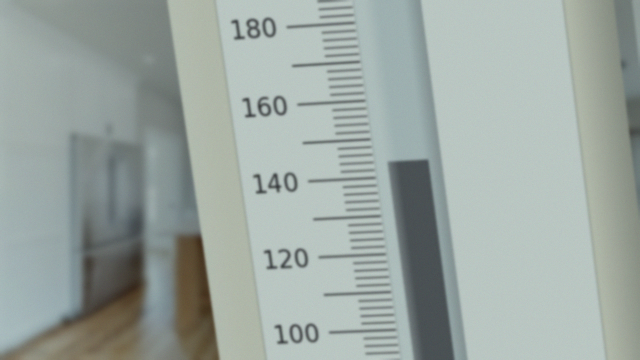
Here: 144 mmHg
